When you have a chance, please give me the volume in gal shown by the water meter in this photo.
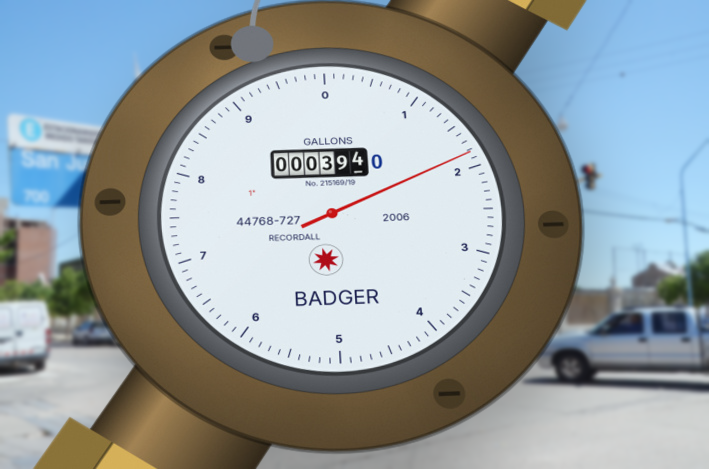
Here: 3941.8 gal
